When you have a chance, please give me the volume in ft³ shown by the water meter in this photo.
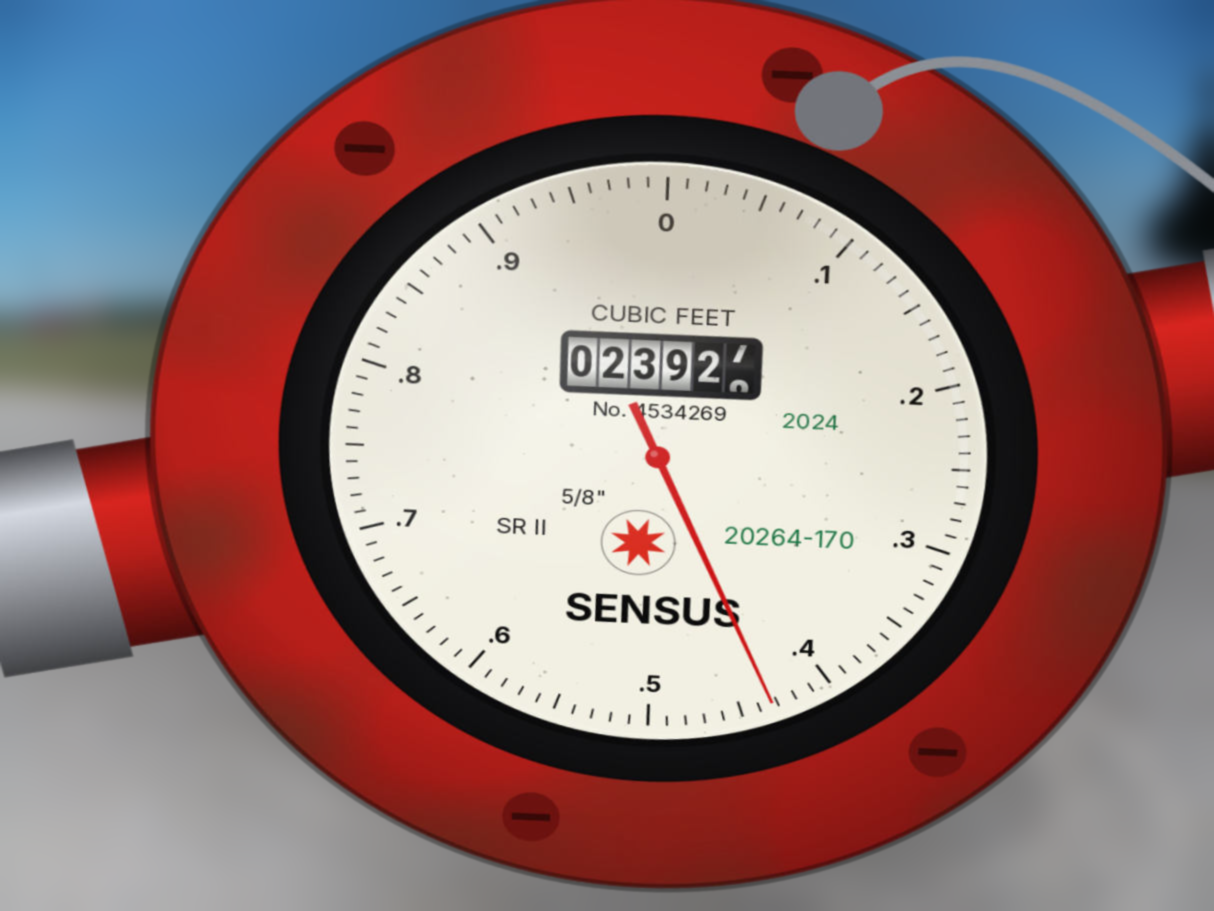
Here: 23927.43 ft³
